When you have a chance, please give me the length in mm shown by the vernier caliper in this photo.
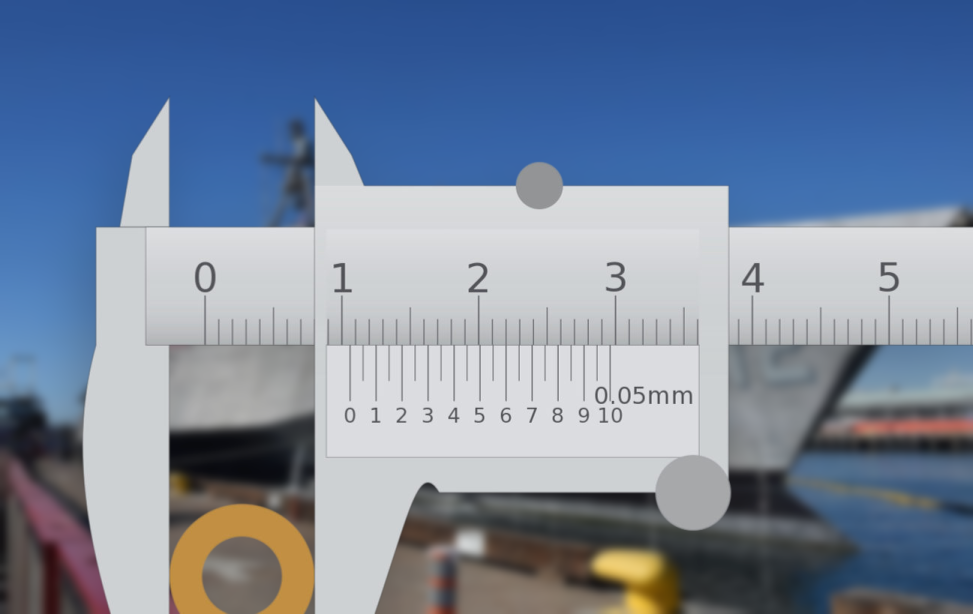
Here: 10.6 mm
